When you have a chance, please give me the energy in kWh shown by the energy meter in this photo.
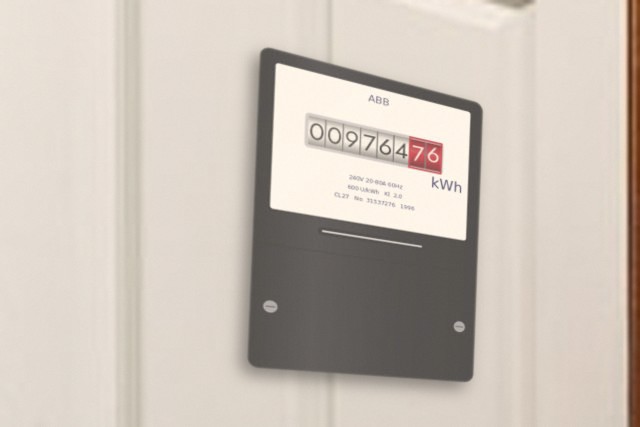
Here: 9764.76 kWh
